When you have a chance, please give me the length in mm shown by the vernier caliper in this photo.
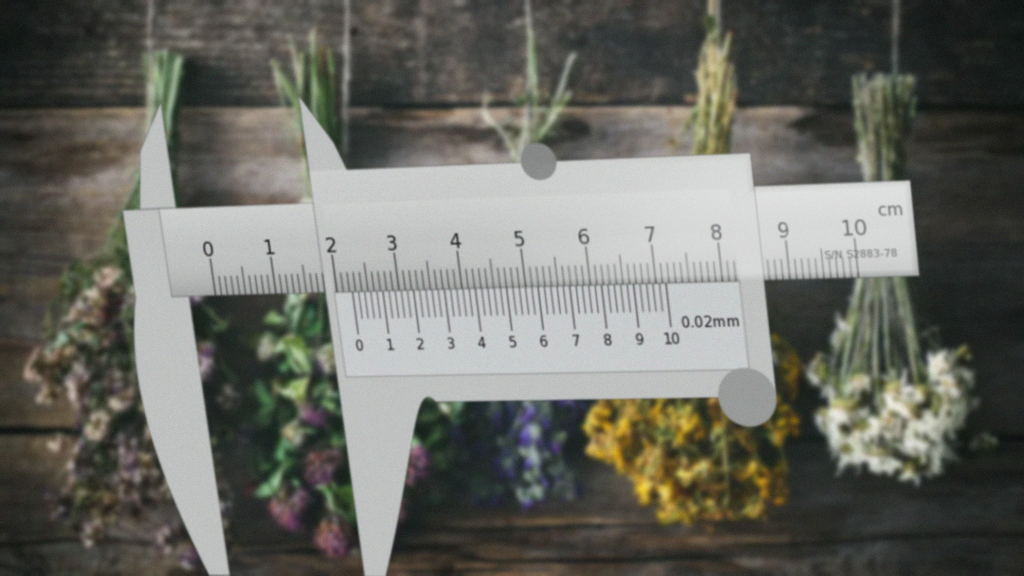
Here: 22.5 mm
